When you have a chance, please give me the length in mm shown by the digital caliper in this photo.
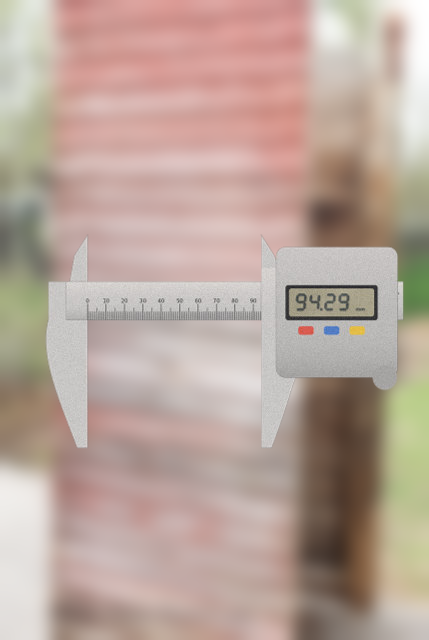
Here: 94.29 mm
